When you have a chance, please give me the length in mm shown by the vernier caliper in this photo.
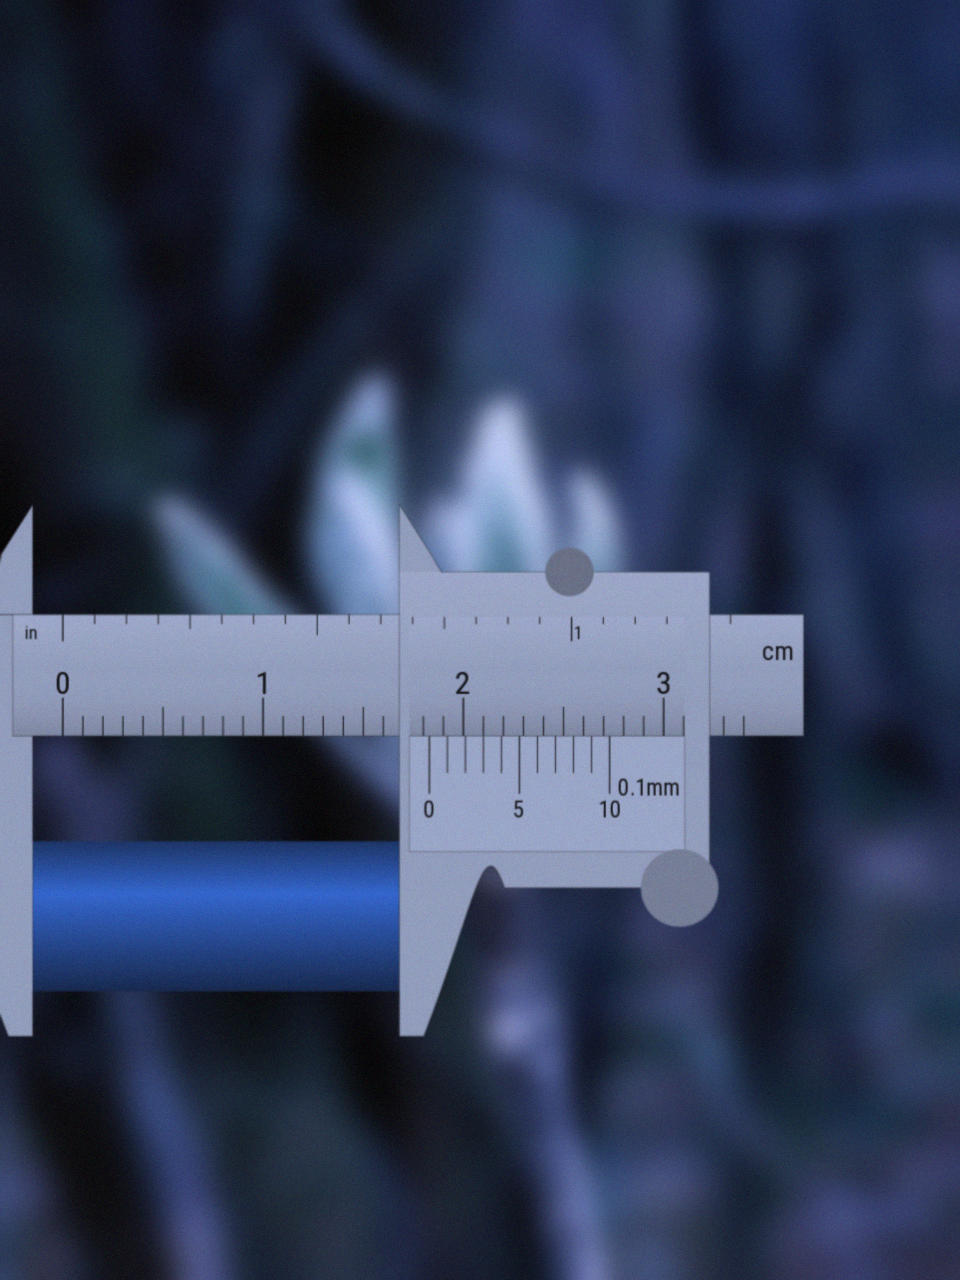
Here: 18.3 mm
